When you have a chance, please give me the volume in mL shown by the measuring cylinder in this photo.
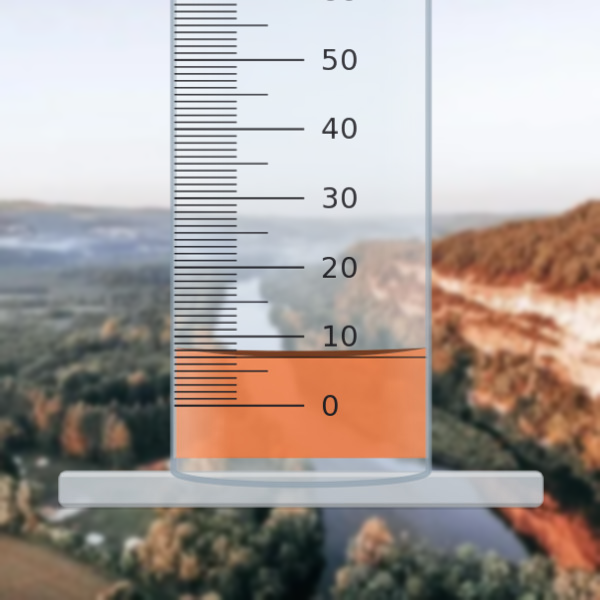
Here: 7 mL
